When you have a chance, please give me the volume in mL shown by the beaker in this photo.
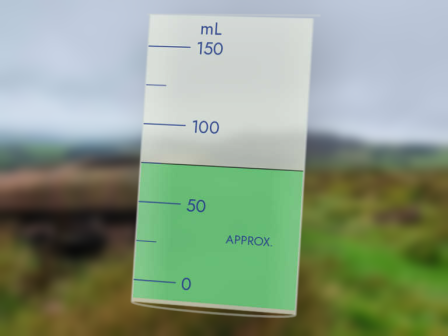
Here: 75 mL
